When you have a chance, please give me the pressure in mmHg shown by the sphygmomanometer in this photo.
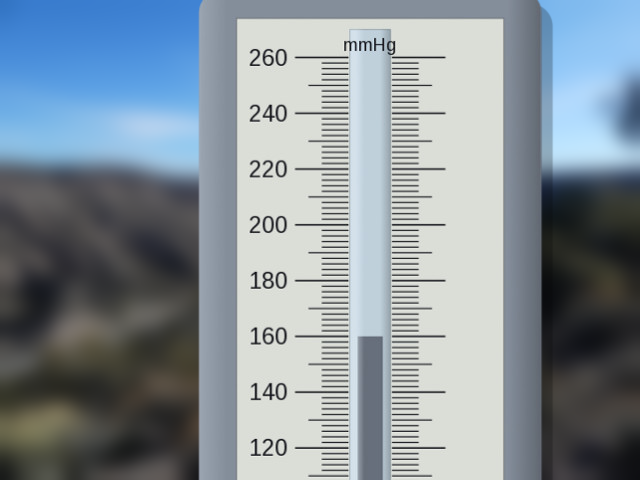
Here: 160 mmHg
